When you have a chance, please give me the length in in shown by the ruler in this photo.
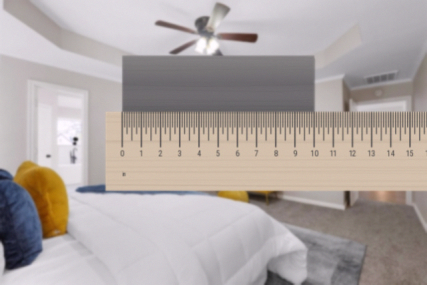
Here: 10 in
